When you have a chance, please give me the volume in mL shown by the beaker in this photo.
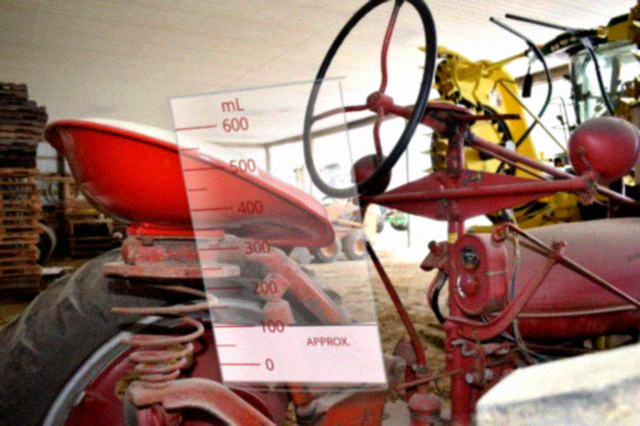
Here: 100 mL
